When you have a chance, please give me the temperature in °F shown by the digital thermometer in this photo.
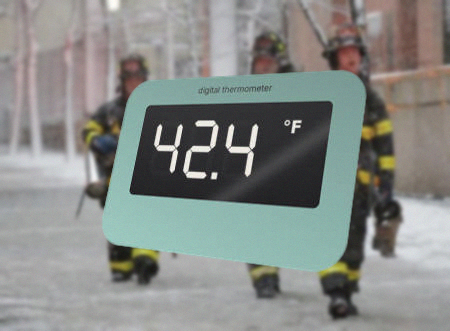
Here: 42.4 °F
